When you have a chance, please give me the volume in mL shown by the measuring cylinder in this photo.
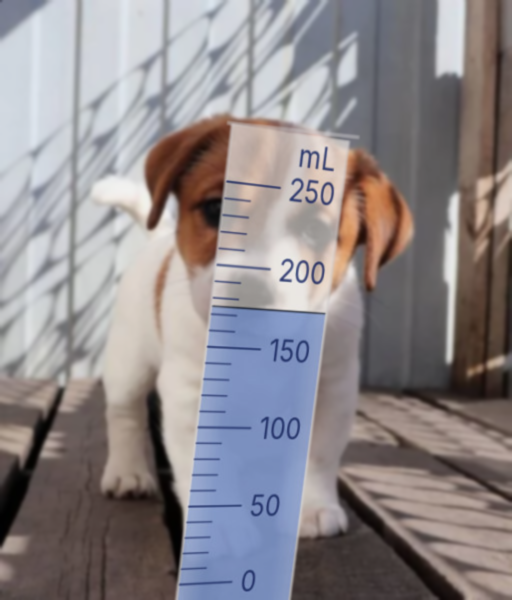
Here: 175 mL
